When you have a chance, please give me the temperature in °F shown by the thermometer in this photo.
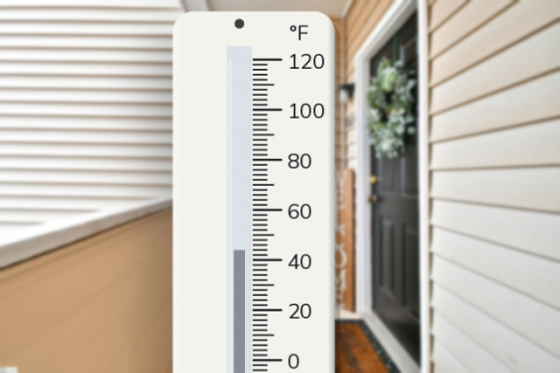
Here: 44 °F
